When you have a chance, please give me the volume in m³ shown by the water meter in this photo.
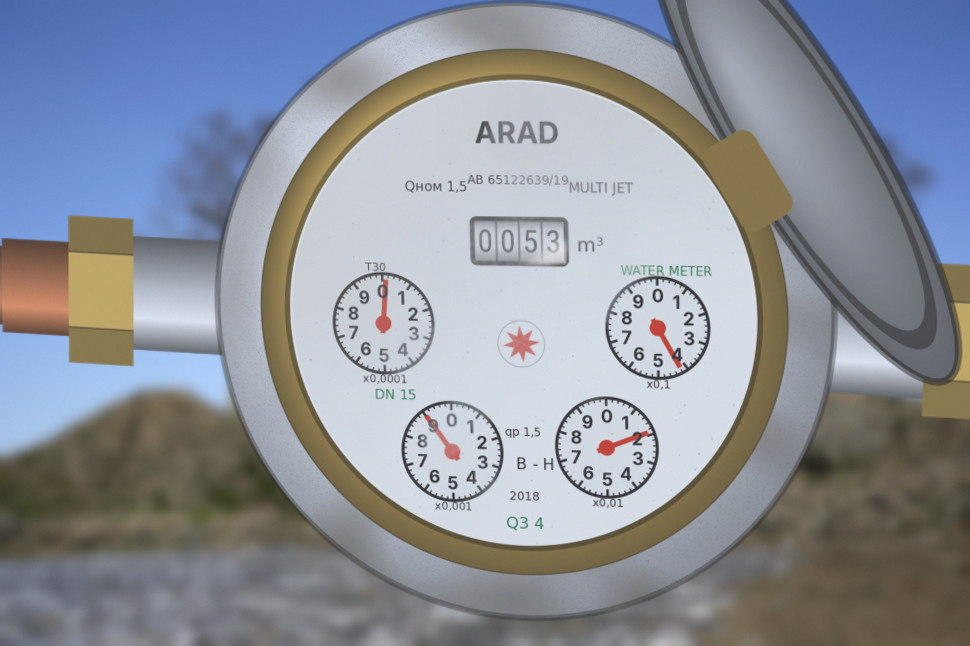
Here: 53.4190 m³
